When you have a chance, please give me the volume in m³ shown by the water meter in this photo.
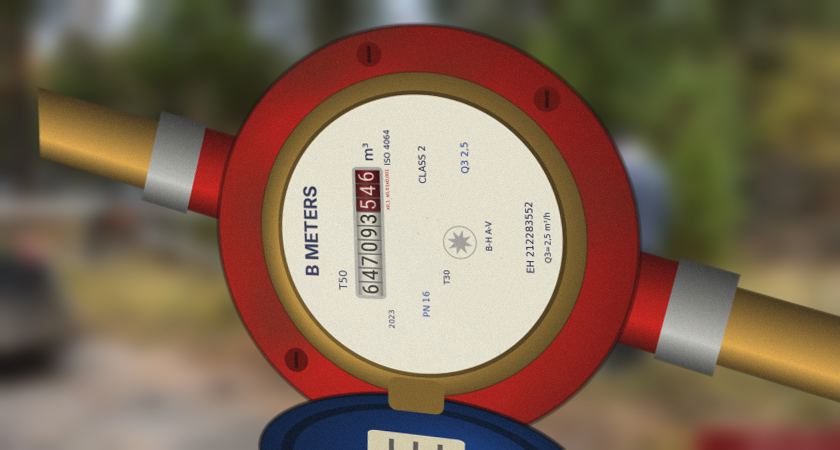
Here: 647093.546 m³
